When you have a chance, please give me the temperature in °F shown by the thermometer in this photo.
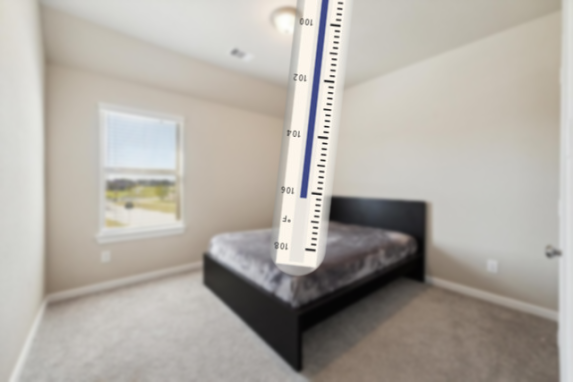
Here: 106.2 °F
